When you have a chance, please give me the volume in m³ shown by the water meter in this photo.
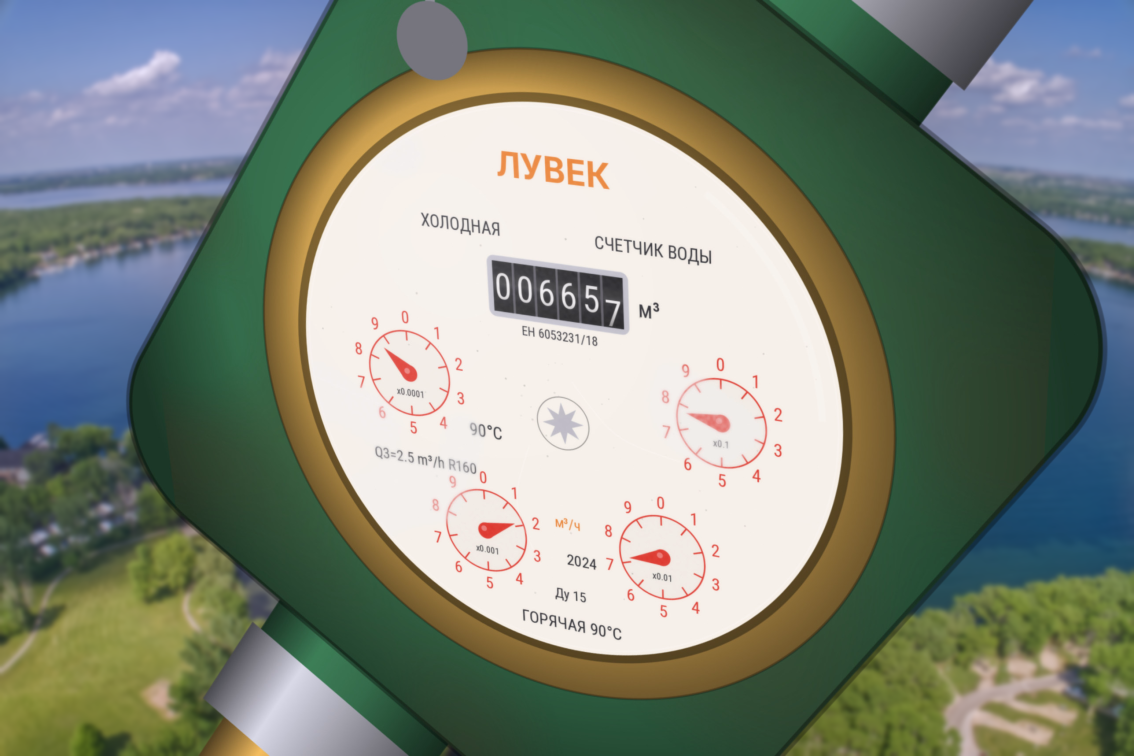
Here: 6656.7718 m³
